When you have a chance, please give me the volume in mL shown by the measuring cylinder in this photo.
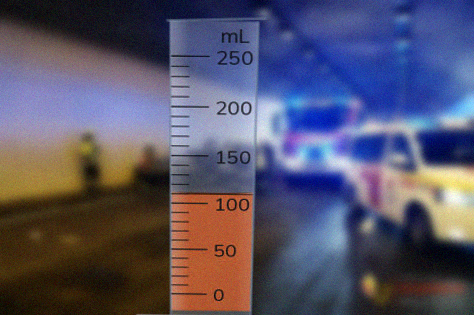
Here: 110 mL
